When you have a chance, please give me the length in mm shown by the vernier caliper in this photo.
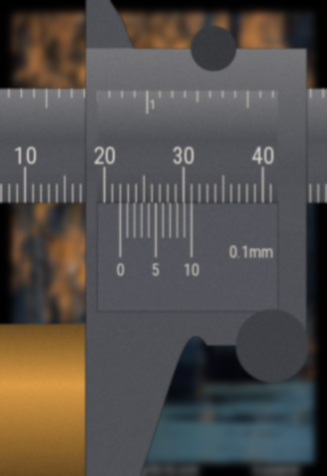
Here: 22.0 mm
